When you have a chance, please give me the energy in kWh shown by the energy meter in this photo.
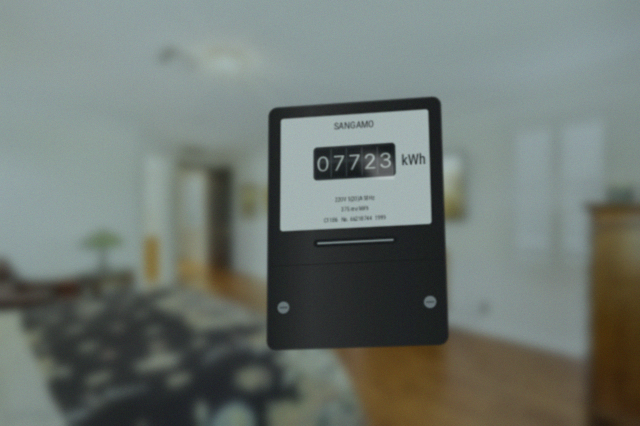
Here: 7723 kWh
